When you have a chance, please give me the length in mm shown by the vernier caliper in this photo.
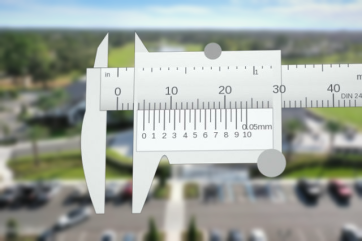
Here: 5.0 mm
